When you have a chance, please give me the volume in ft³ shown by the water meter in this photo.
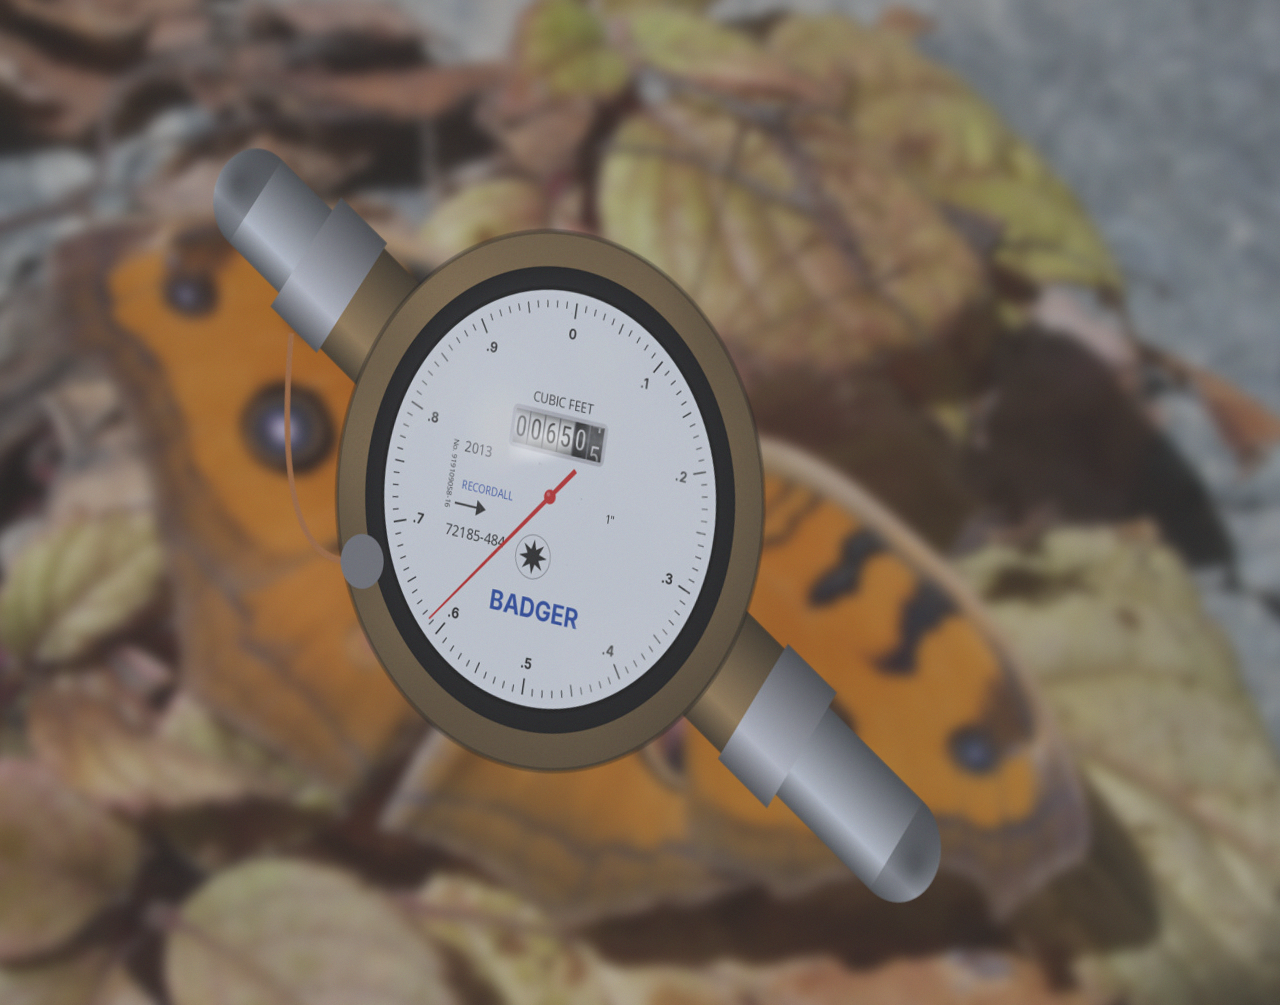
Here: 6504.61 ft³
